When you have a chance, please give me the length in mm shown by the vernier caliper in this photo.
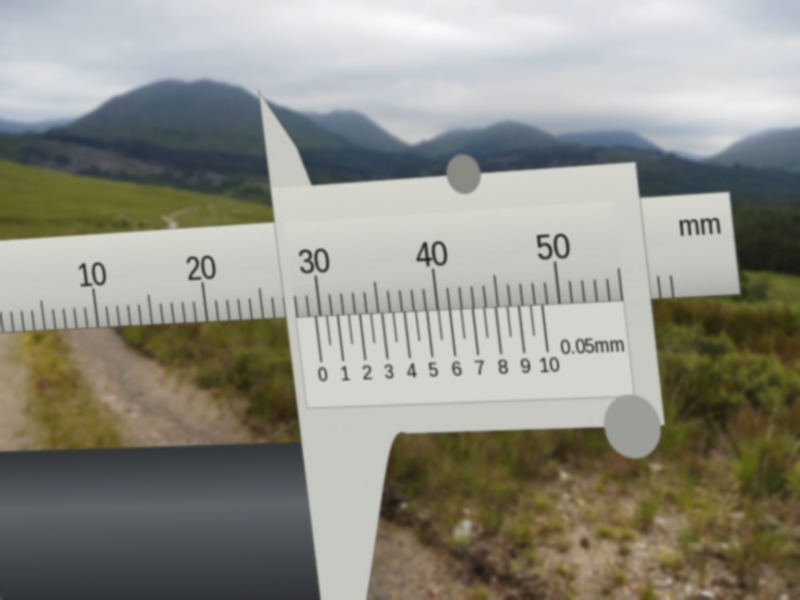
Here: 29.6 mm
